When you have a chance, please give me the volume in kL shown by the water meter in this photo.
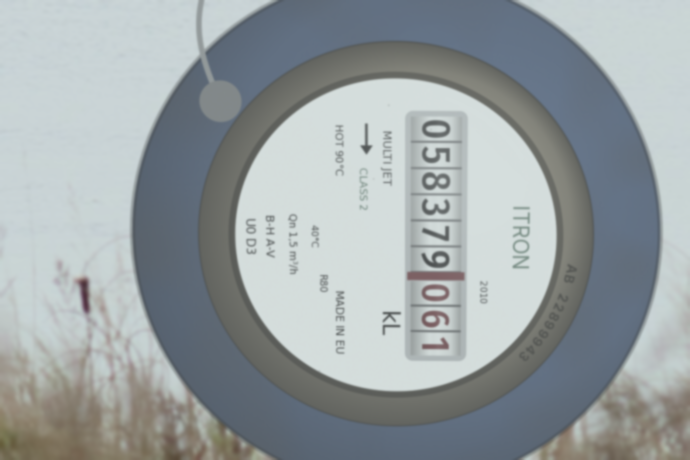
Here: 58379.061 kL
